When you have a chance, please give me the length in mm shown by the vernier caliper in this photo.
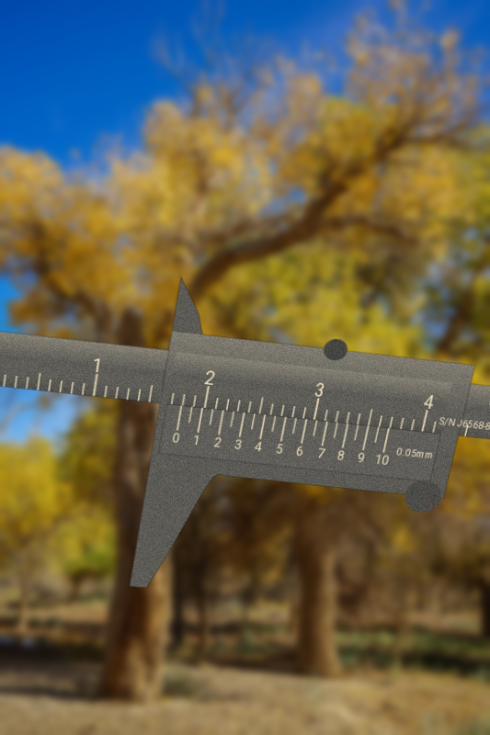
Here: 17.9 mm
